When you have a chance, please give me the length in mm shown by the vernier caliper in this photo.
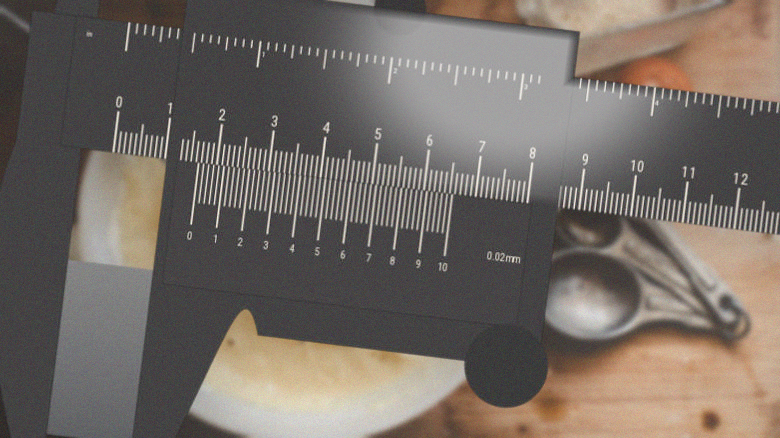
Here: 16.5 mm
